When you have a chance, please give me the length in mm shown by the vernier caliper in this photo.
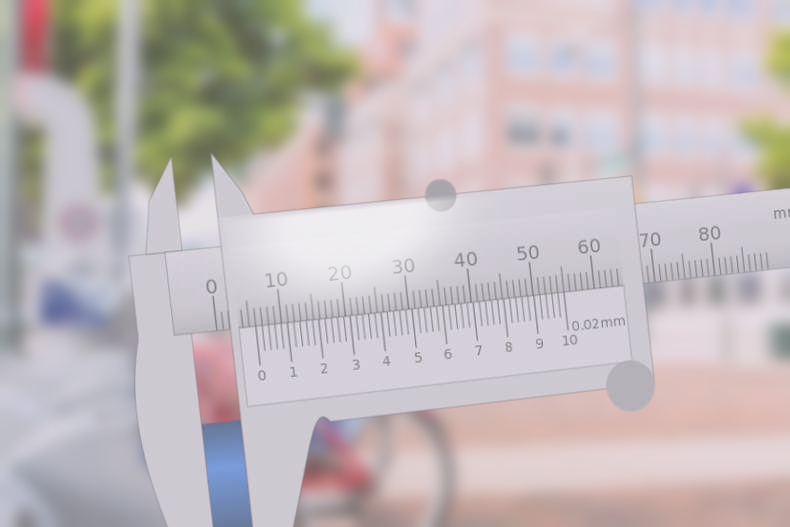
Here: 6.0 mm
